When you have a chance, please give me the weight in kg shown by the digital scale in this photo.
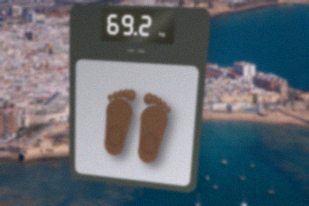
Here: 69.2 kg
